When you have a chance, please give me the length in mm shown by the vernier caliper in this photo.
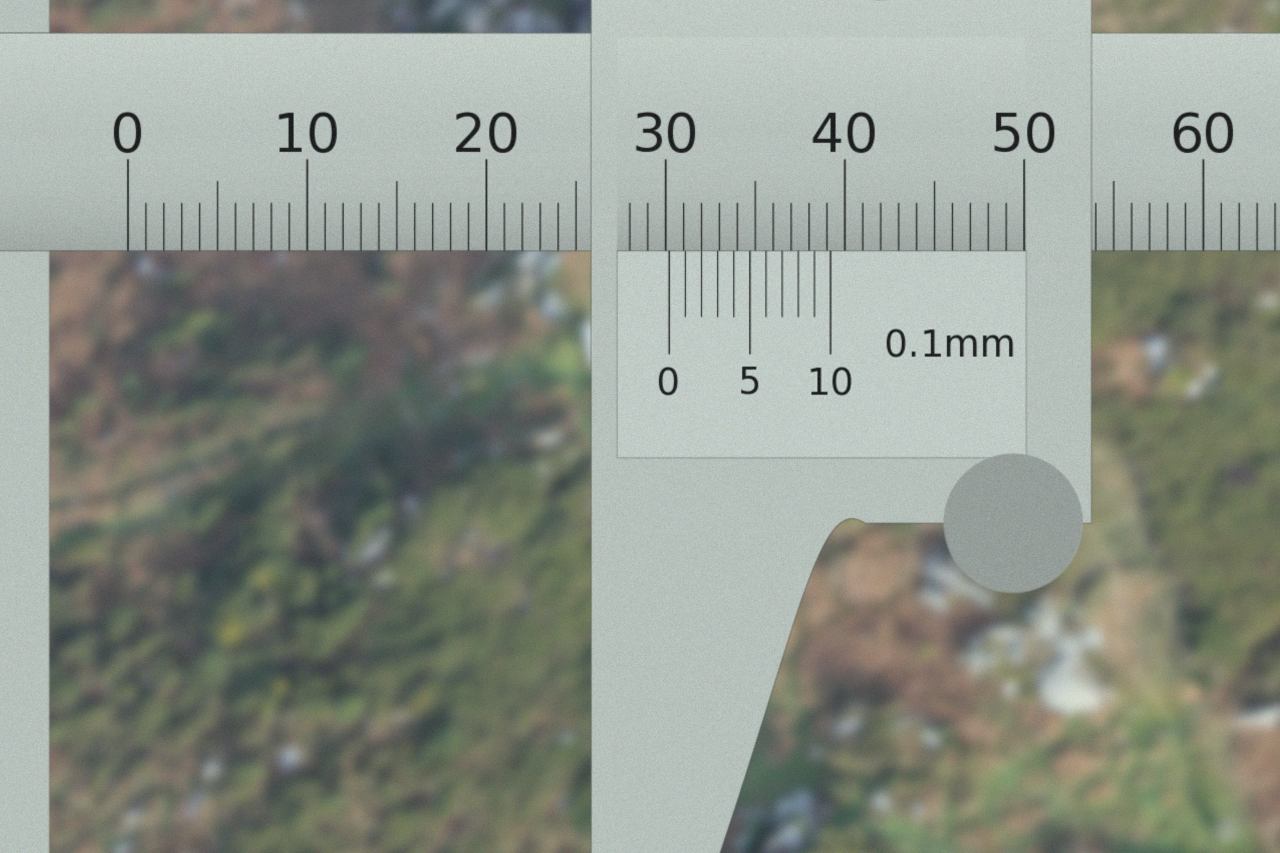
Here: 30.2 mm
